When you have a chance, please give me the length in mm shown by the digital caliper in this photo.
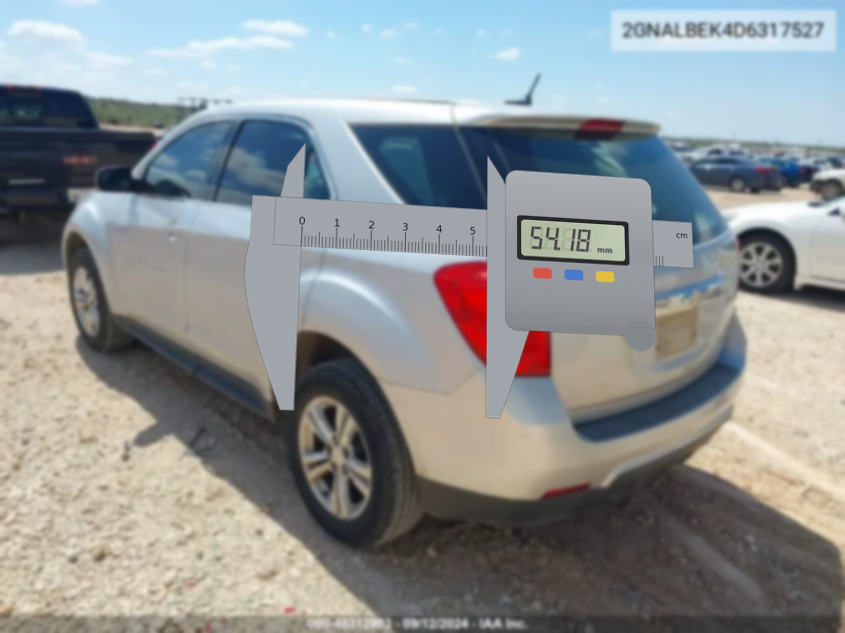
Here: 54.18 mm
